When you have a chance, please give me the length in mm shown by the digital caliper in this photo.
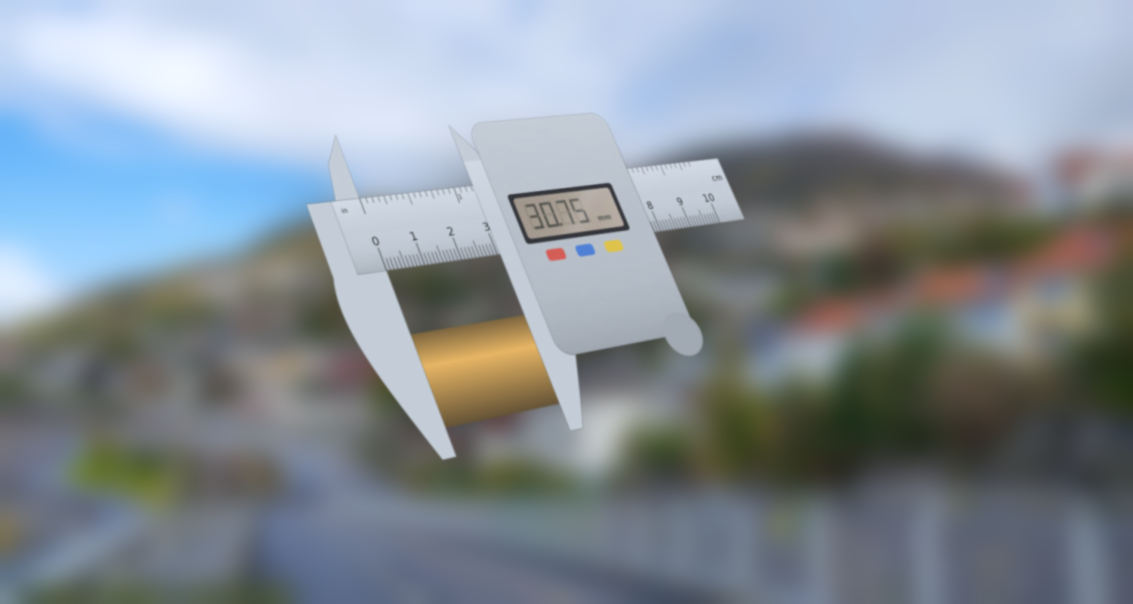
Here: 30.75 mm
